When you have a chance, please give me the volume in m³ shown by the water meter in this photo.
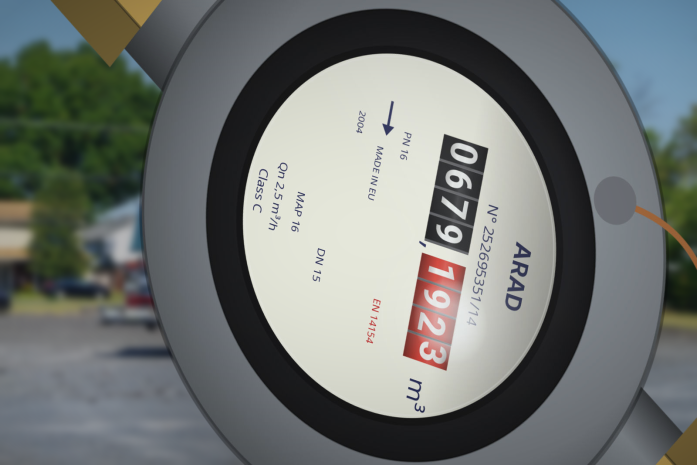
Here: 679.1923 m³
